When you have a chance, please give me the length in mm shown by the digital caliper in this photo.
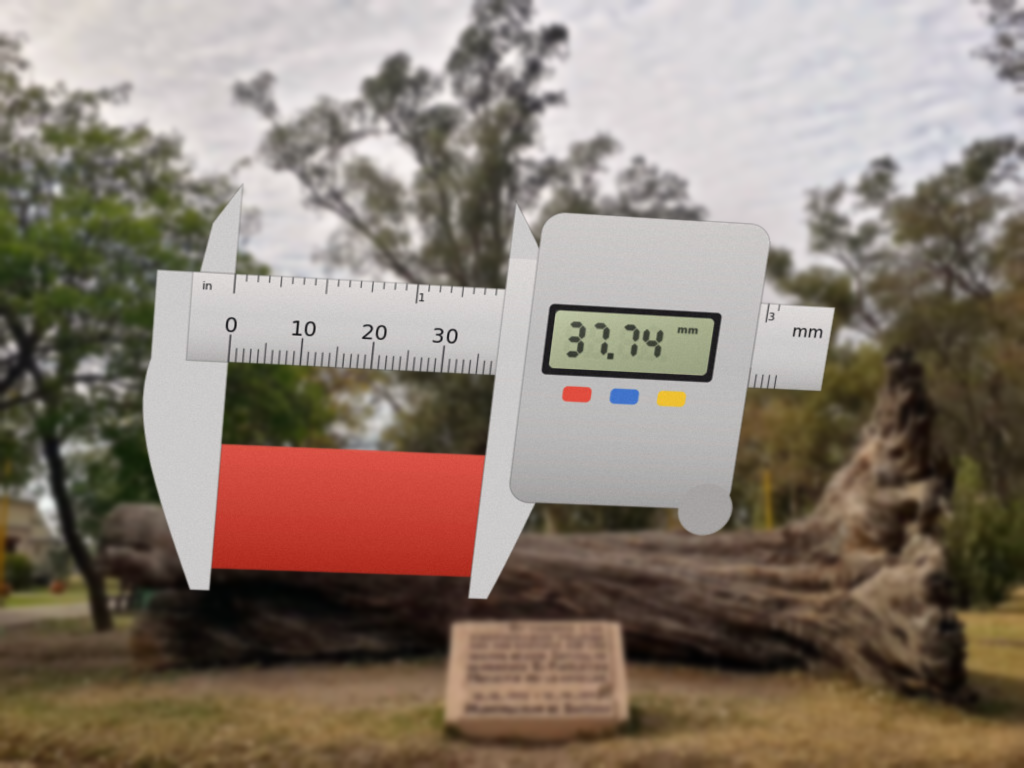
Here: 37.74 mm
